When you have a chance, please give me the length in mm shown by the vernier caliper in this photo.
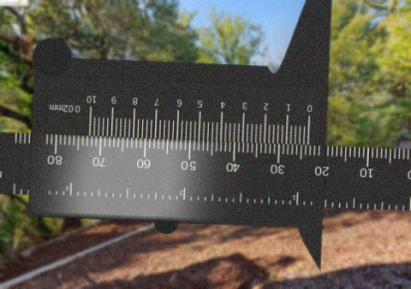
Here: 23.5 mm
